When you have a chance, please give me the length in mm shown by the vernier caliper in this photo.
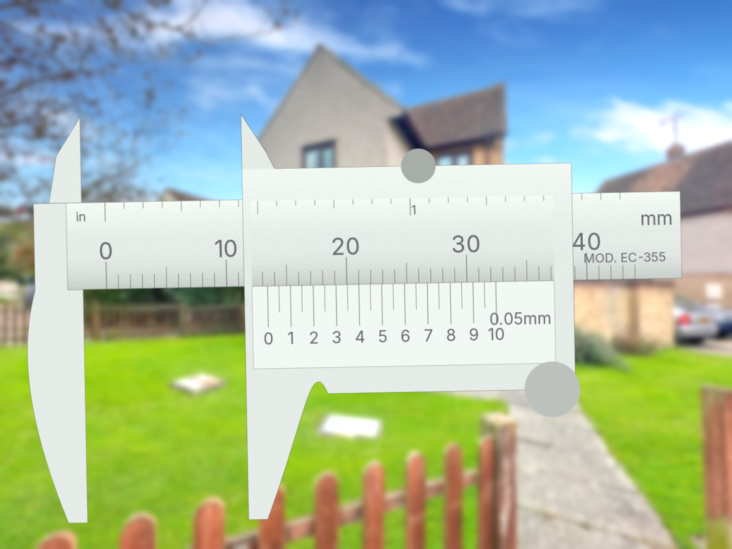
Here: 13.4 mm
